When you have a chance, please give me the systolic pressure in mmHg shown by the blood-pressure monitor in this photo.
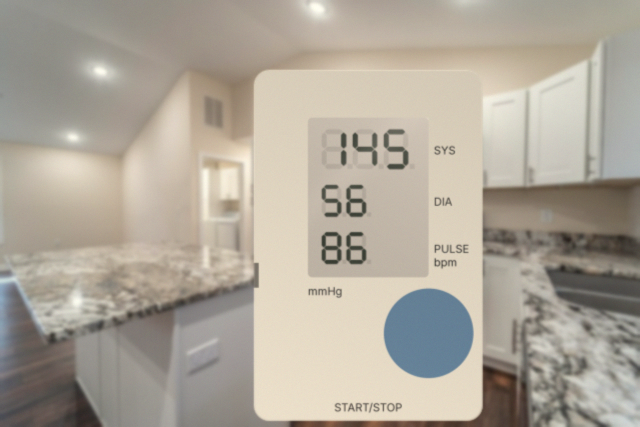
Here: 145 mmHg
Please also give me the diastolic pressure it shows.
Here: 56 mmHg
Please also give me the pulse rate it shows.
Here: 86 bpm
